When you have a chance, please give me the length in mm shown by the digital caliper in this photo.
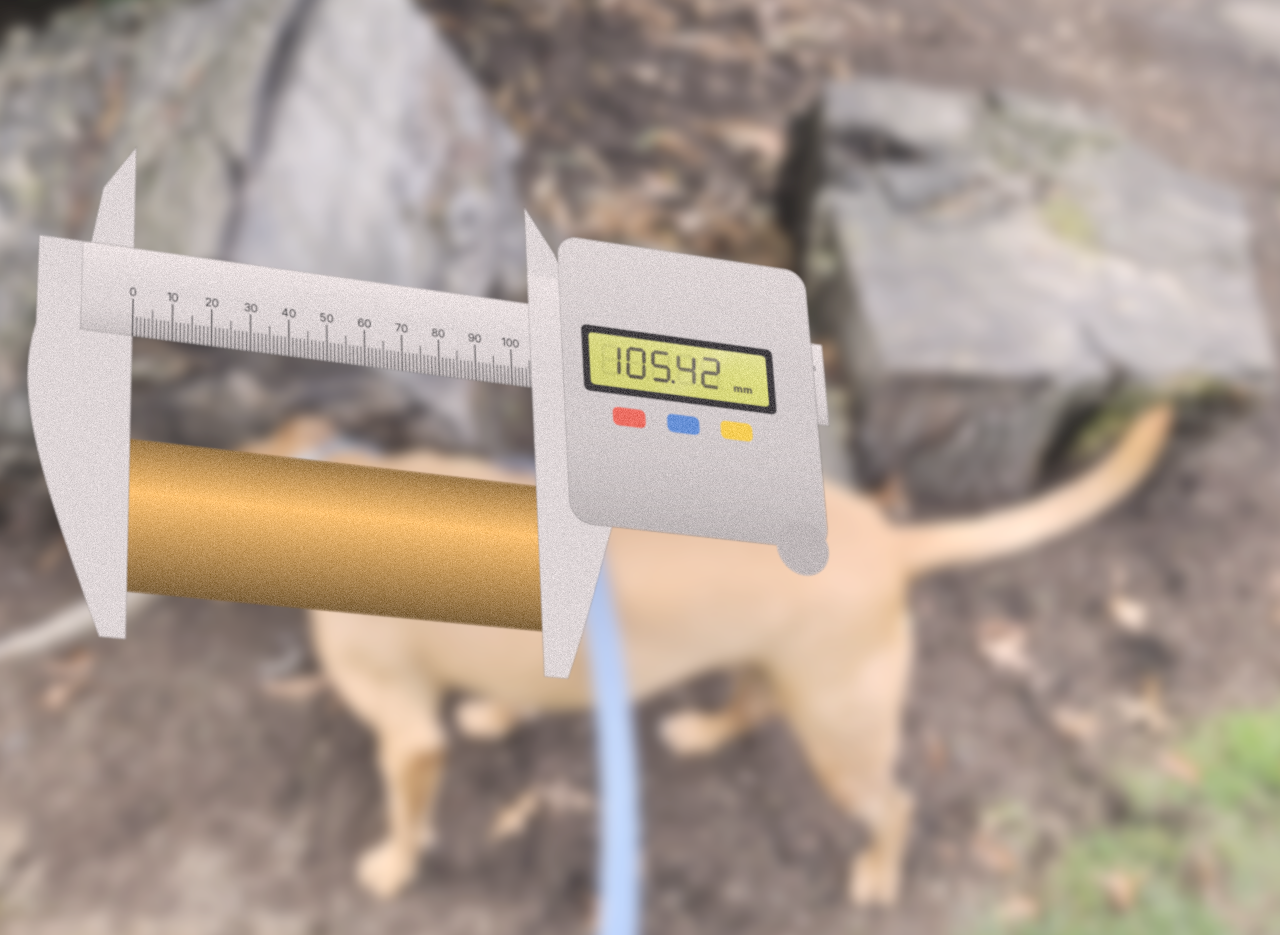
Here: 105.42 mm
